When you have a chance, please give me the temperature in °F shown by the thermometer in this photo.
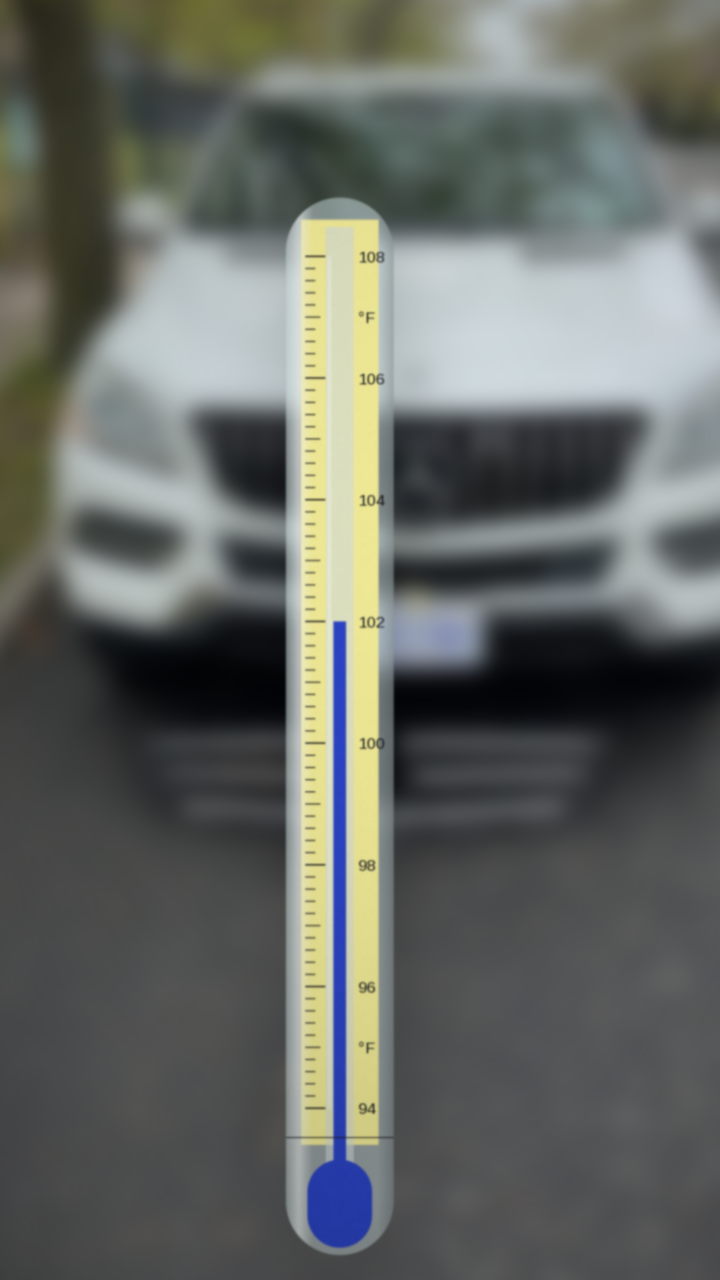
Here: 102 °F
